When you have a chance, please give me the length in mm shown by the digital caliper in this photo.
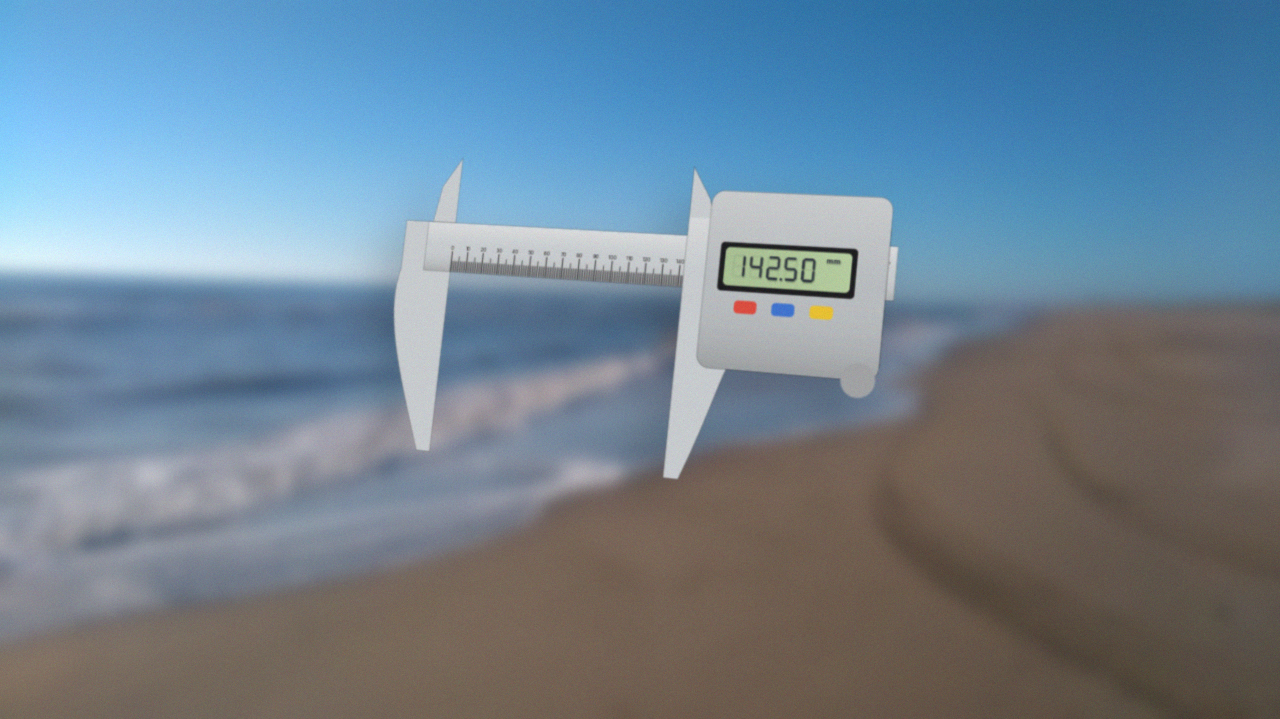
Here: 142.50 mm
